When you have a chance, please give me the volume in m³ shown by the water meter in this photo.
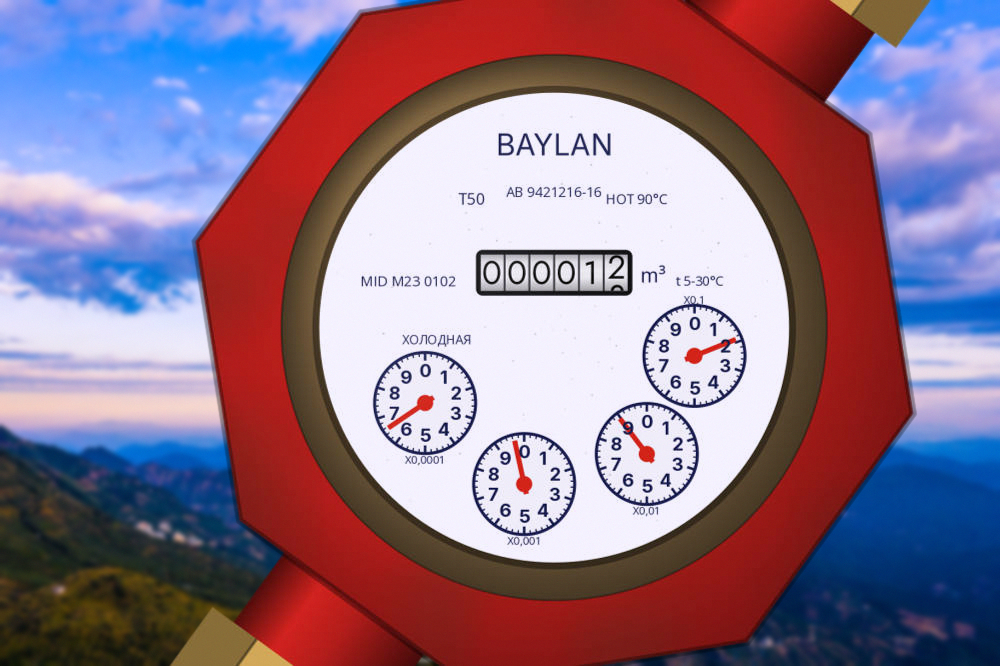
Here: 12.1896 m³
